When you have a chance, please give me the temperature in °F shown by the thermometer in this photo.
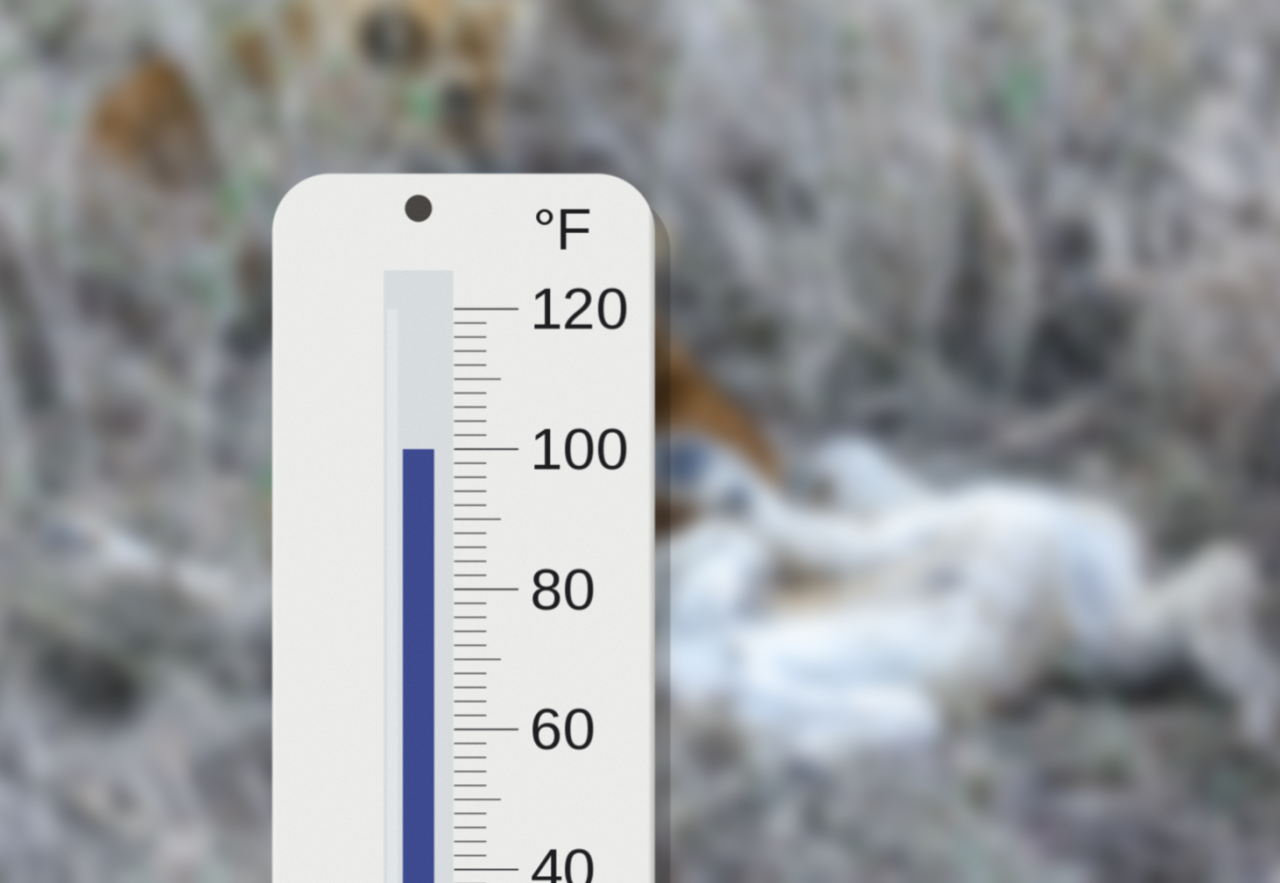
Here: 100 °F
